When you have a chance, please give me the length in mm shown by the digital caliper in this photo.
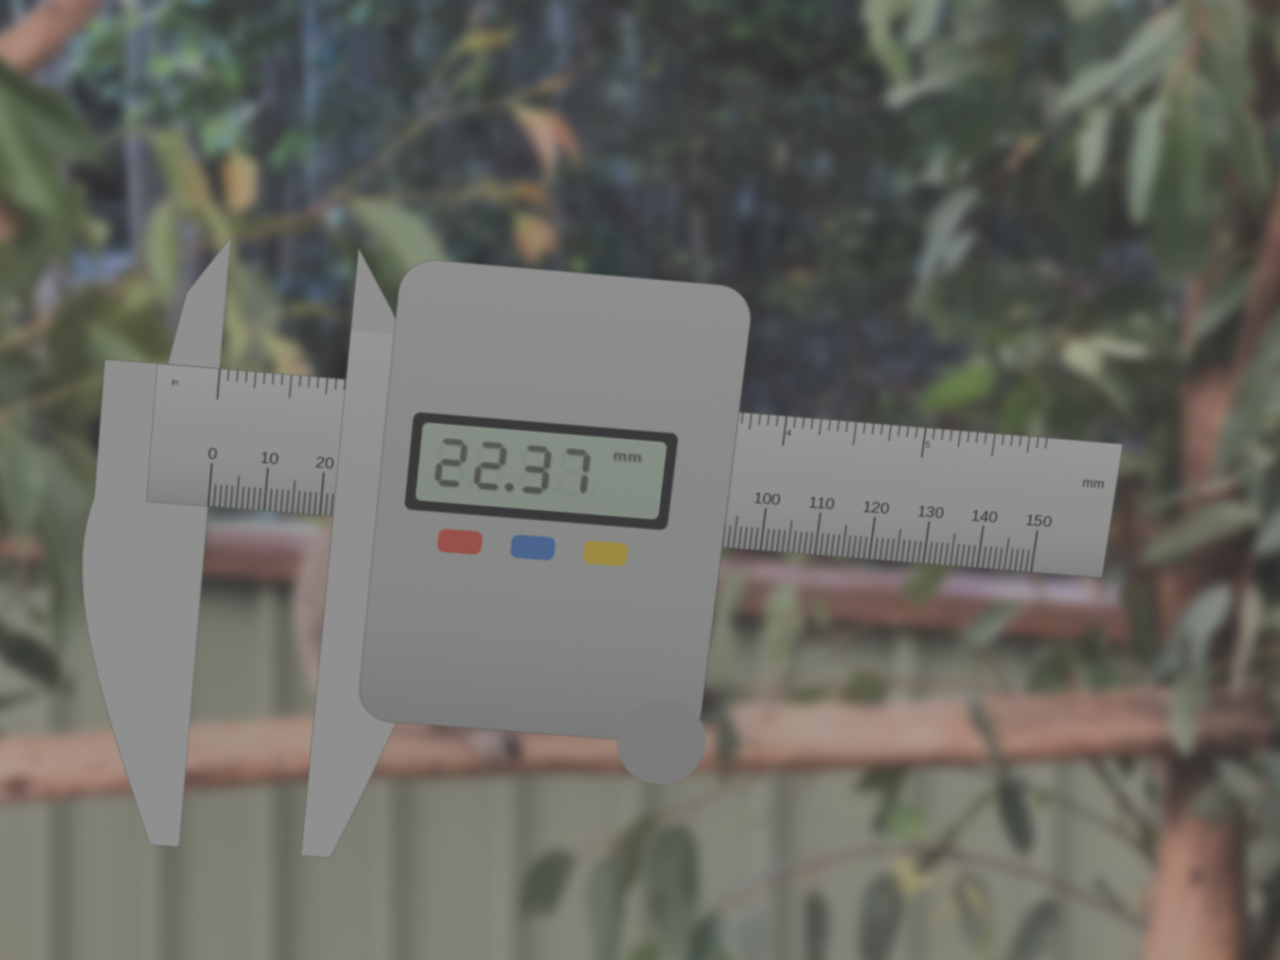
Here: 22.37 mm
